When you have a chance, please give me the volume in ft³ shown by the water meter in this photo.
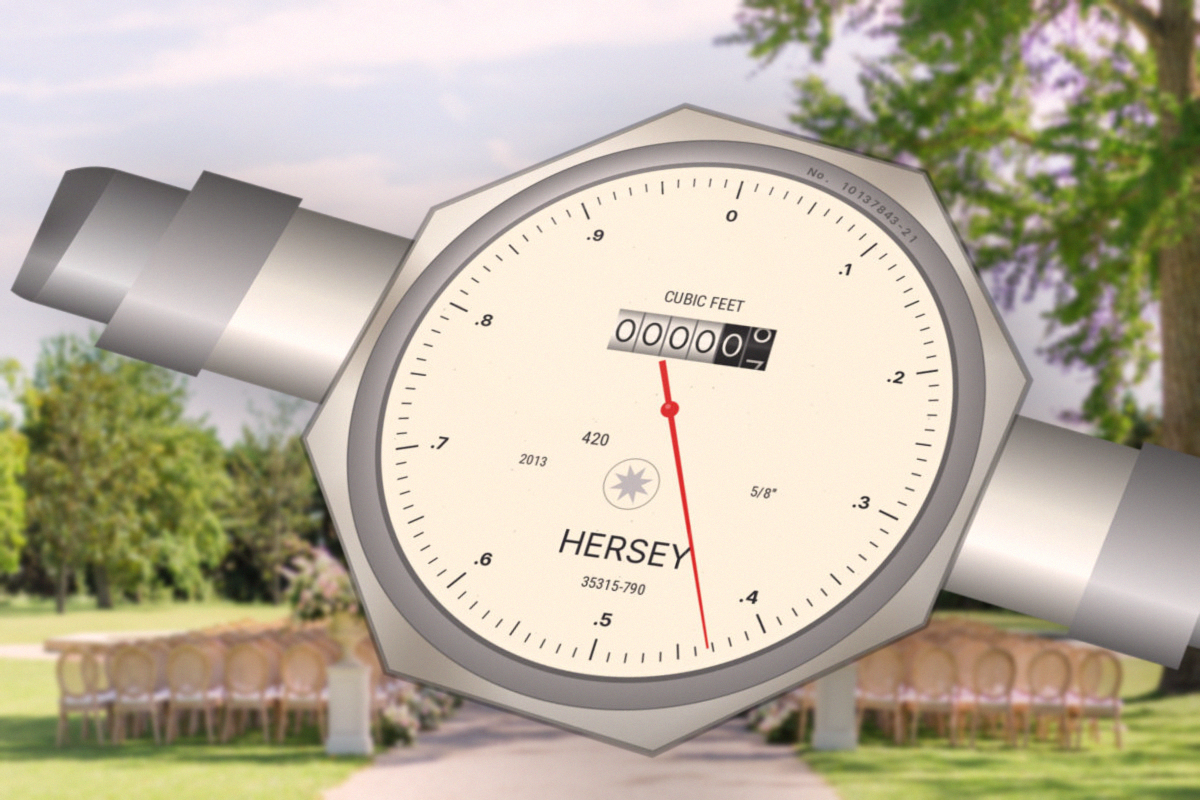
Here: 6.43 ft³
